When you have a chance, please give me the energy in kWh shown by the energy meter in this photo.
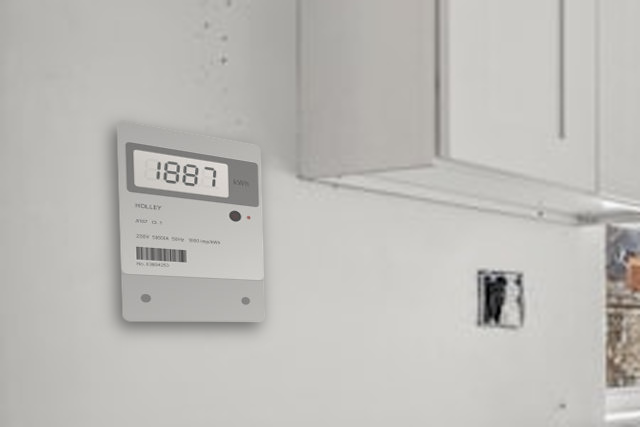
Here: 1887 kWh
